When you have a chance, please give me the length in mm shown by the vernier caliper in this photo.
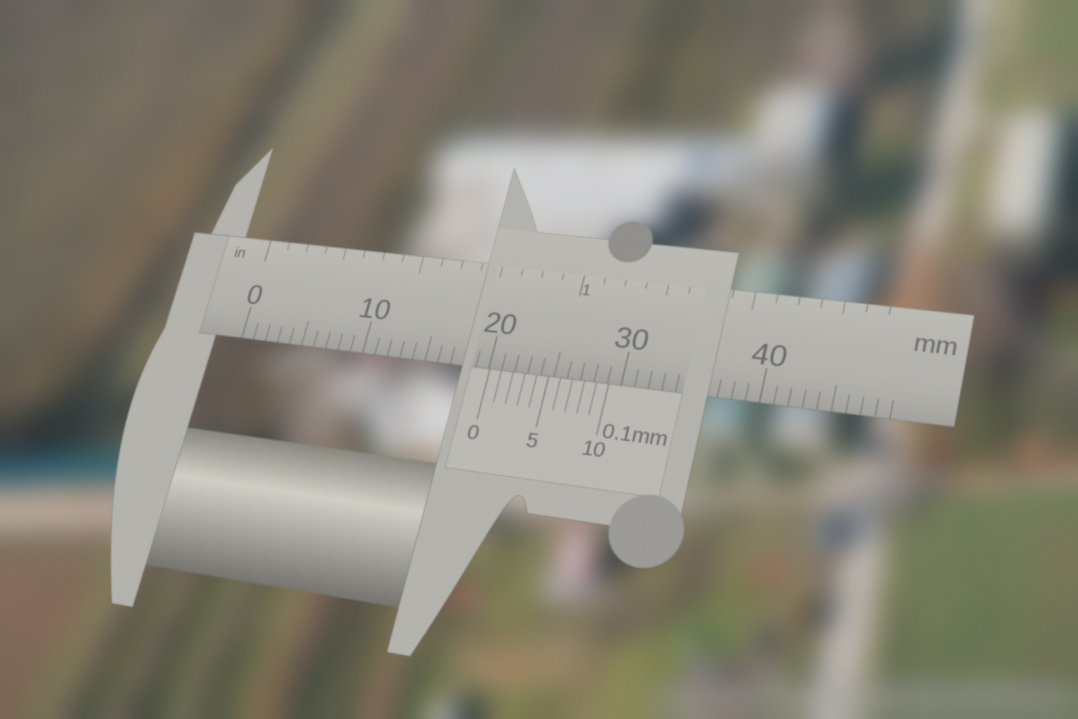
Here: 20.1 mm
